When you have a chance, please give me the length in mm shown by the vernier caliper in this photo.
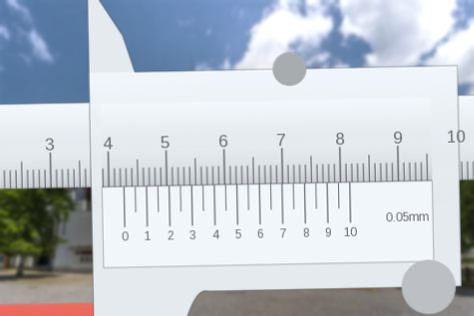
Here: 42.6 mm
